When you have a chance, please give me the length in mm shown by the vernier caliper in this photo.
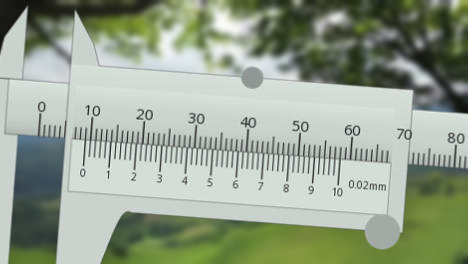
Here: 9.0 mm
